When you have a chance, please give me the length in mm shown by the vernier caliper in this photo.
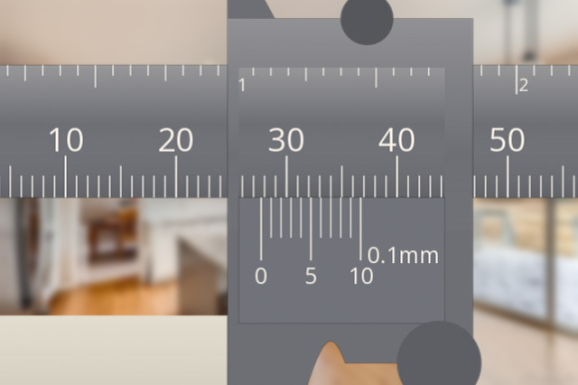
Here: 27.7 mm
